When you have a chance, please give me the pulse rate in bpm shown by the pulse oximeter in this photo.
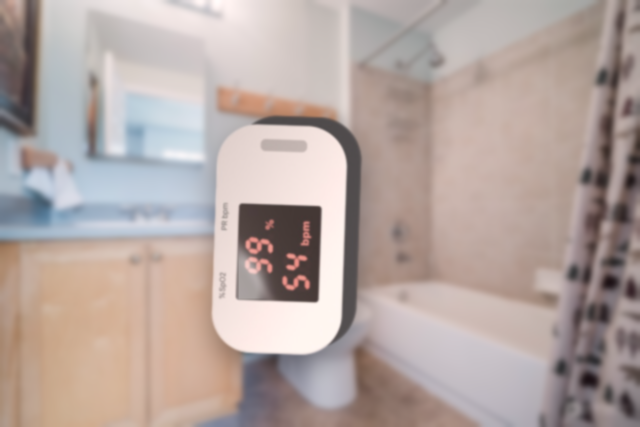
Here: 54 bpm
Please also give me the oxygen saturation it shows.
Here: 99 %
